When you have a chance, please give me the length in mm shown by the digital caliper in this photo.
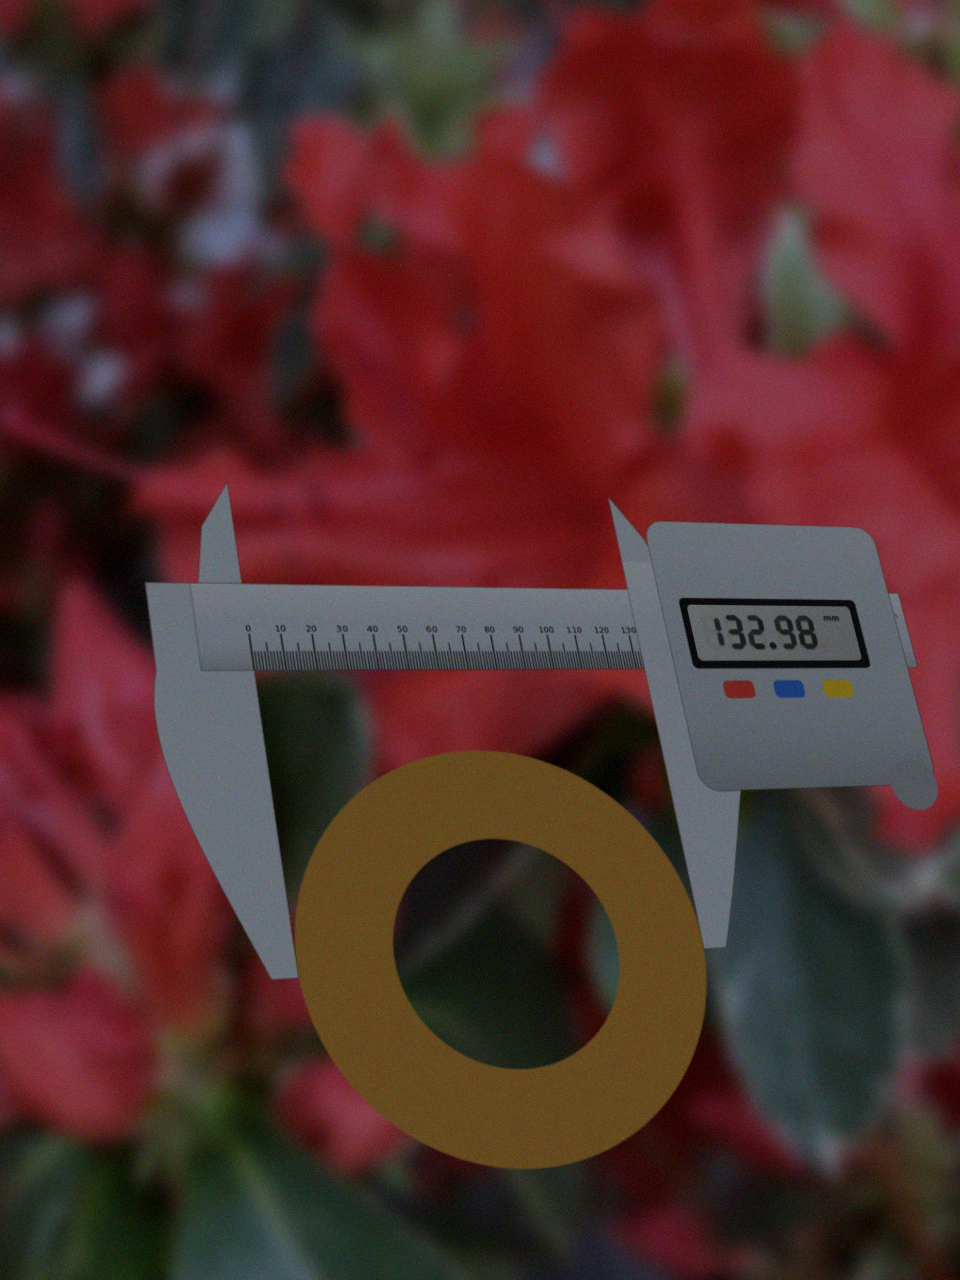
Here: 132.98 mm
